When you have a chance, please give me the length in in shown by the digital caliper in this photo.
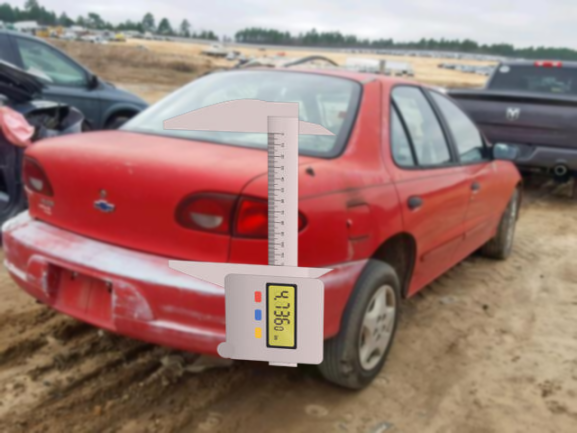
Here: 4.7360 in
